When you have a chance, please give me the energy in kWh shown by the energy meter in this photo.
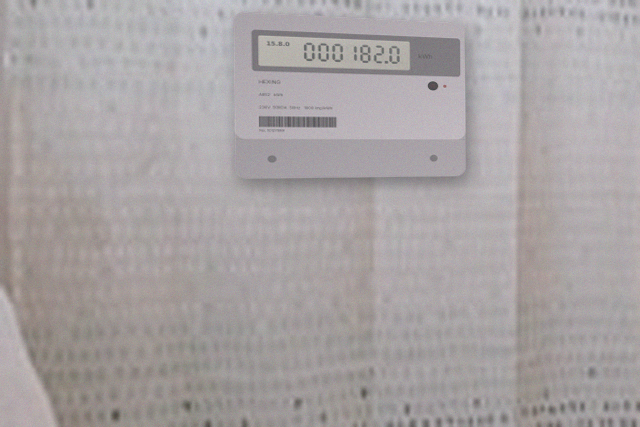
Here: 182.0 kWh
